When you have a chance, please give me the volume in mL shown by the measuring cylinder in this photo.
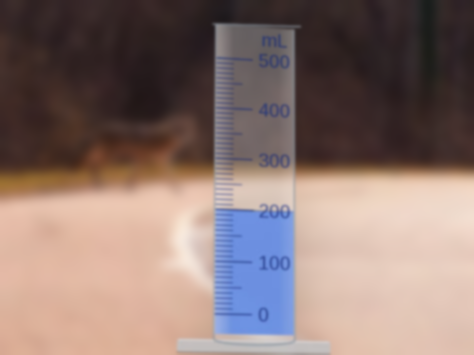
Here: 200 mL
